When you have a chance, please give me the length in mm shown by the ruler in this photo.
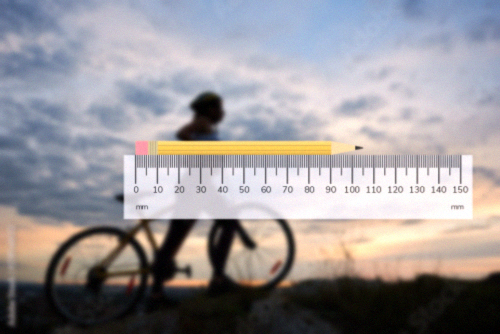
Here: 105 mm
